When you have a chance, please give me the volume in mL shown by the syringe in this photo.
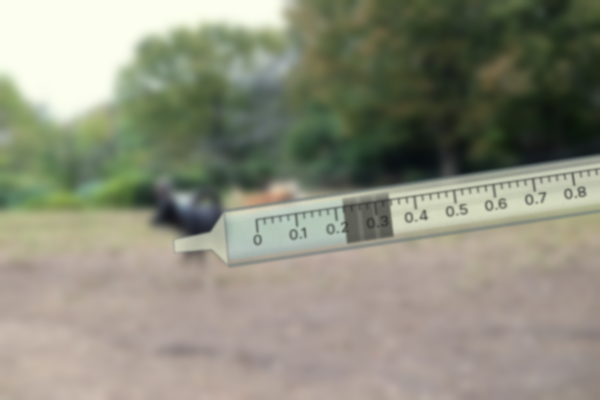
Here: 0.22 mL
